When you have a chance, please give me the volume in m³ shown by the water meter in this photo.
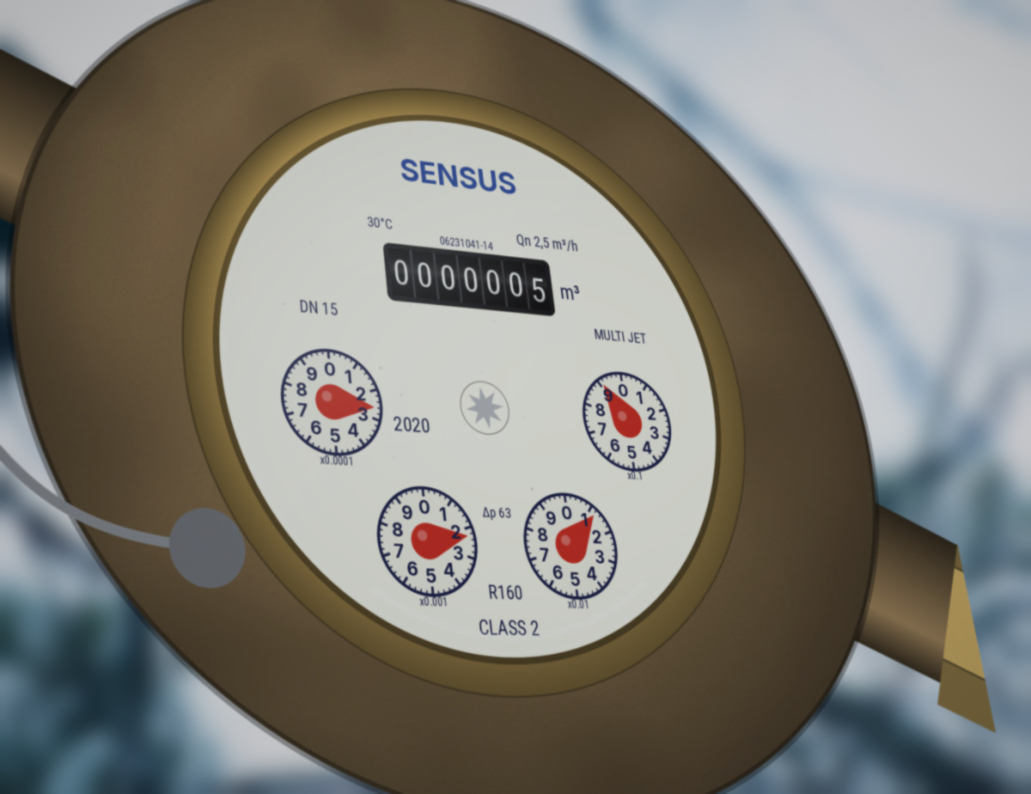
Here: 4.9122 m³
